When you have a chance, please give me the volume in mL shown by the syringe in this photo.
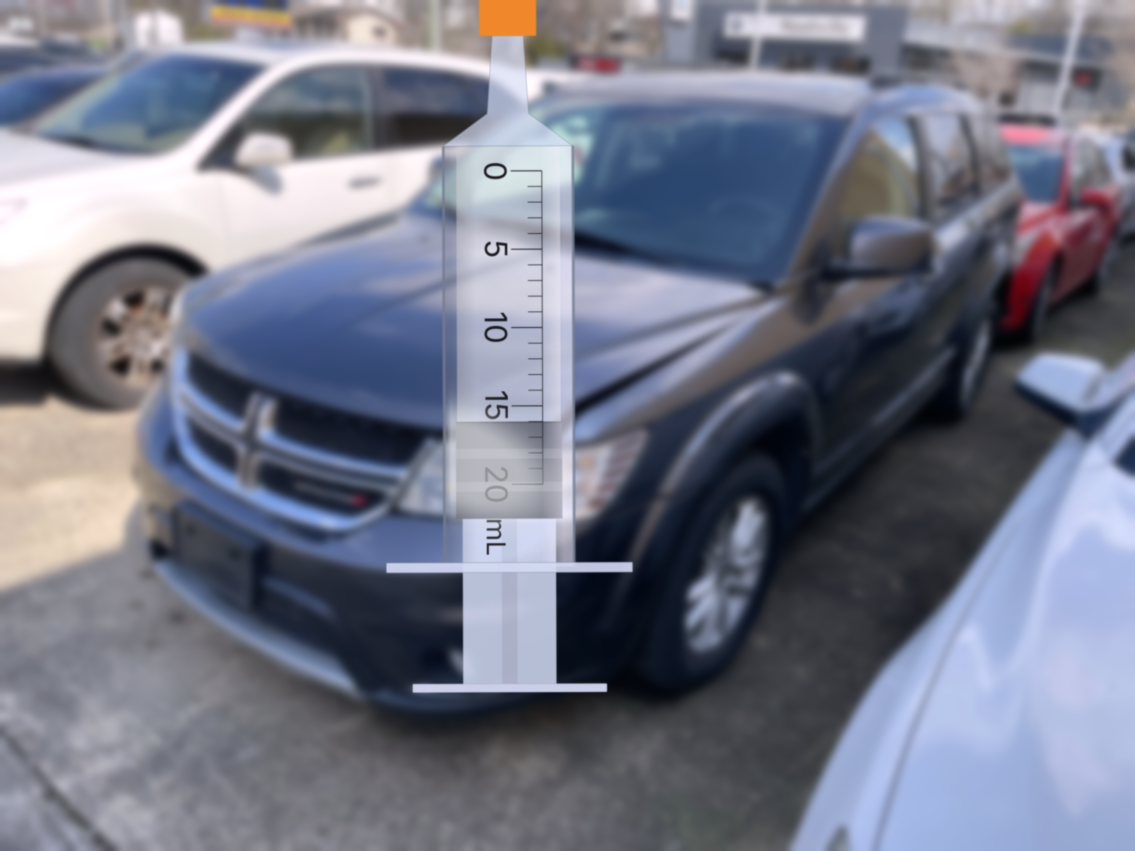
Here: 16 mL
